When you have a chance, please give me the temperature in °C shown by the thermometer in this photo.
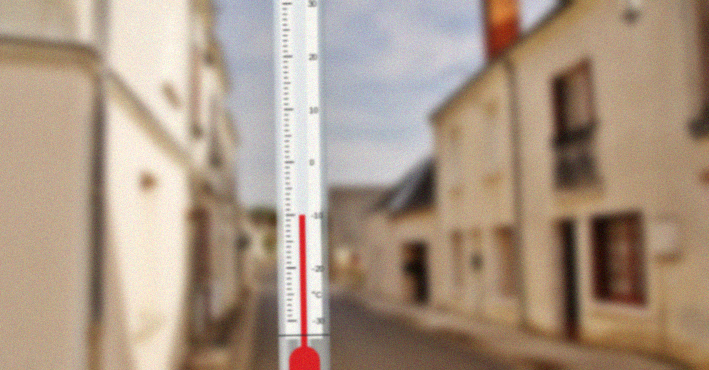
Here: -10 °C
